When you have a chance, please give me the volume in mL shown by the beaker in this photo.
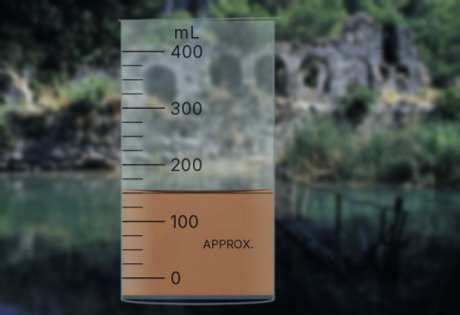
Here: 150 mL
